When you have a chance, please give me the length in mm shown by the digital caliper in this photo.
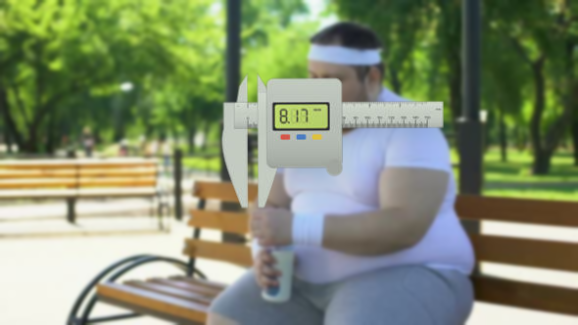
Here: 8.17 mm
